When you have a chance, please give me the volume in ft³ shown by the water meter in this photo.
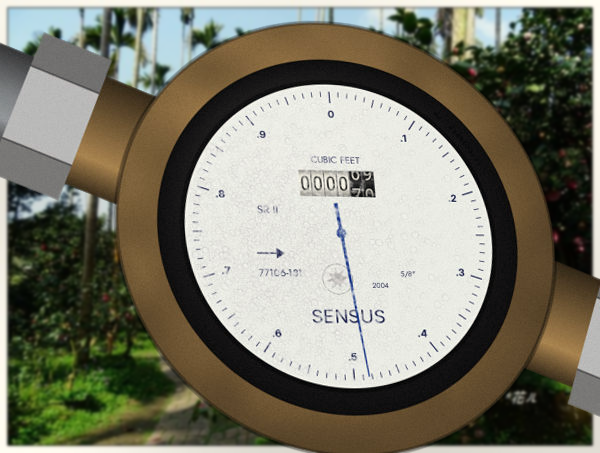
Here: 69.48 ft³
